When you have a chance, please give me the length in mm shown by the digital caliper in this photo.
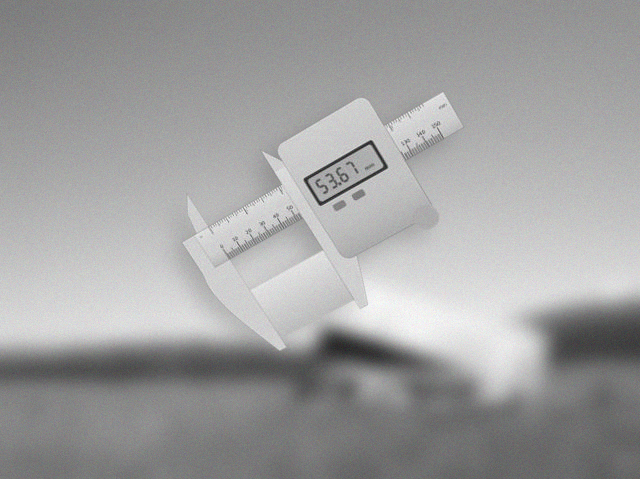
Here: 53.67 mm
